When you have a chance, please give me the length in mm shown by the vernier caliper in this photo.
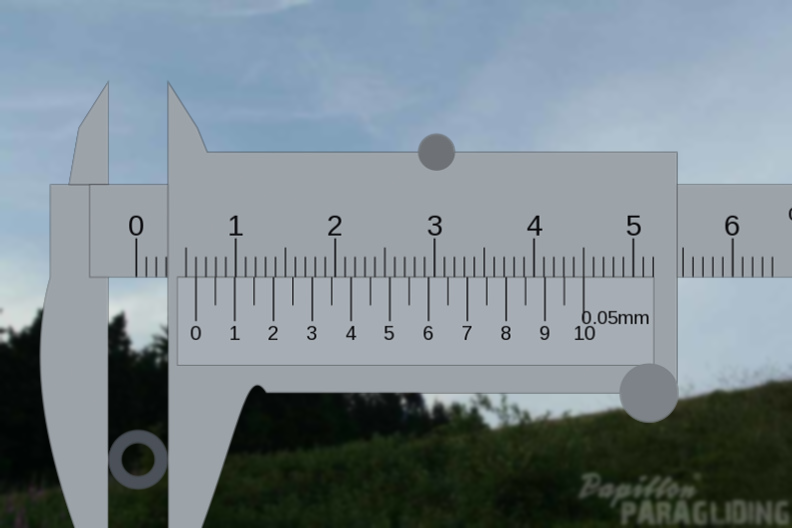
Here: 6.0 mm
